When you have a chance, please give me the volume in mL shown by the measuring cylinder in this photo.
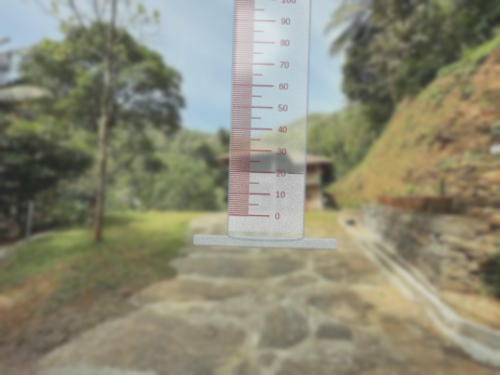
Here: 20 mL
